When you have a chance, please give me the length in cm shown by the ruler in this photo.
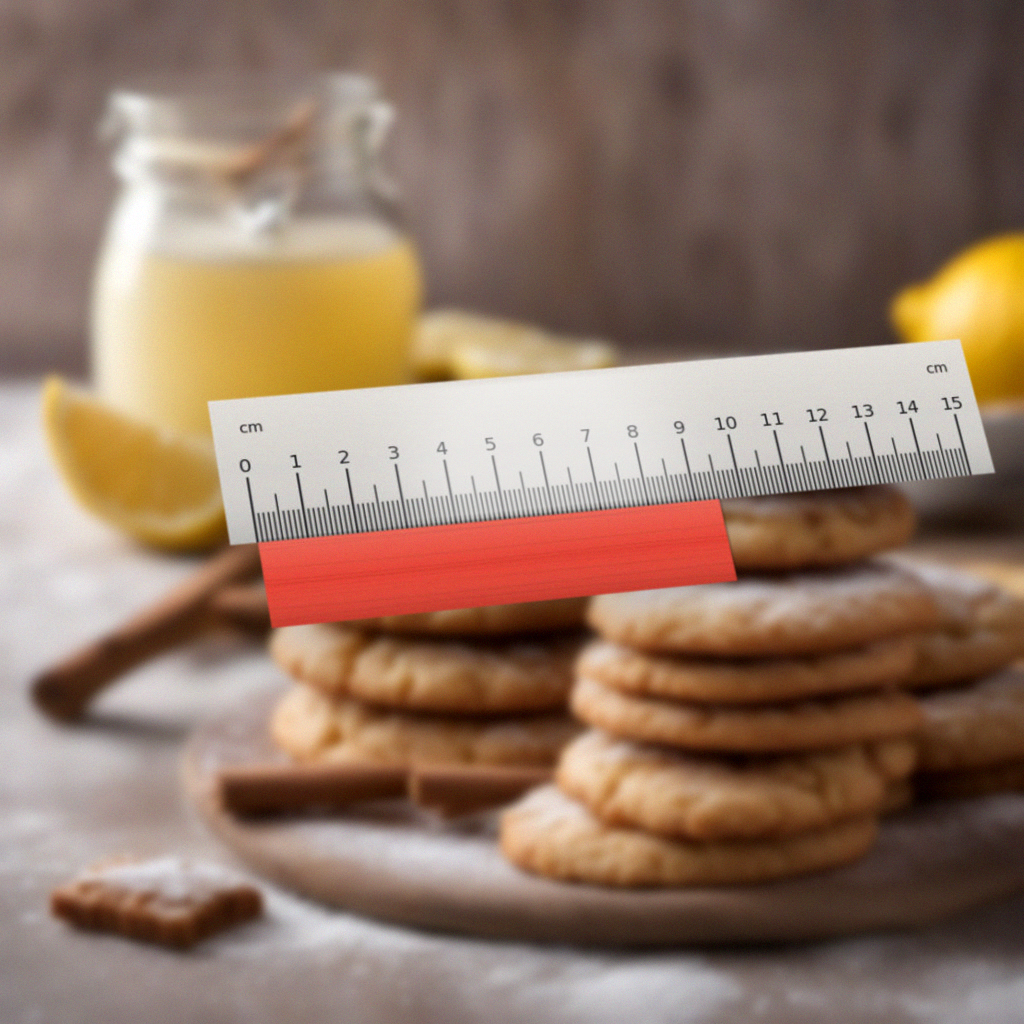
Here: 9.5 cm
